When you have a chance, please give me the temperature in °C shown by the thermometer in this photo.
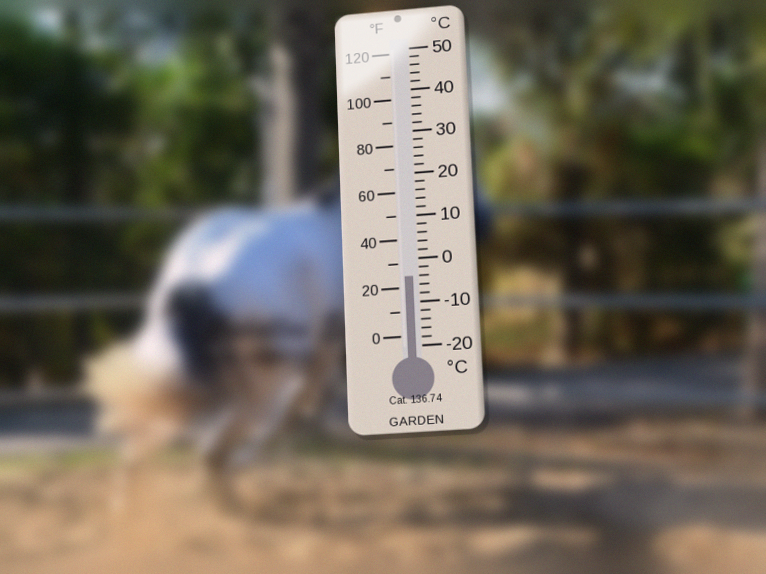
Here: -4 °C
